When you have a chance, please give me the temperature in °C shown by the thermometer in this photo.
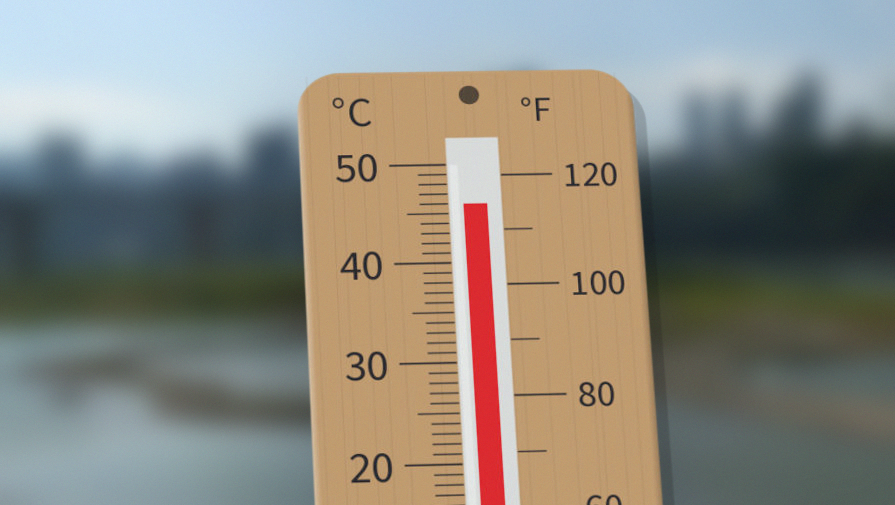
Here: 46 °C
